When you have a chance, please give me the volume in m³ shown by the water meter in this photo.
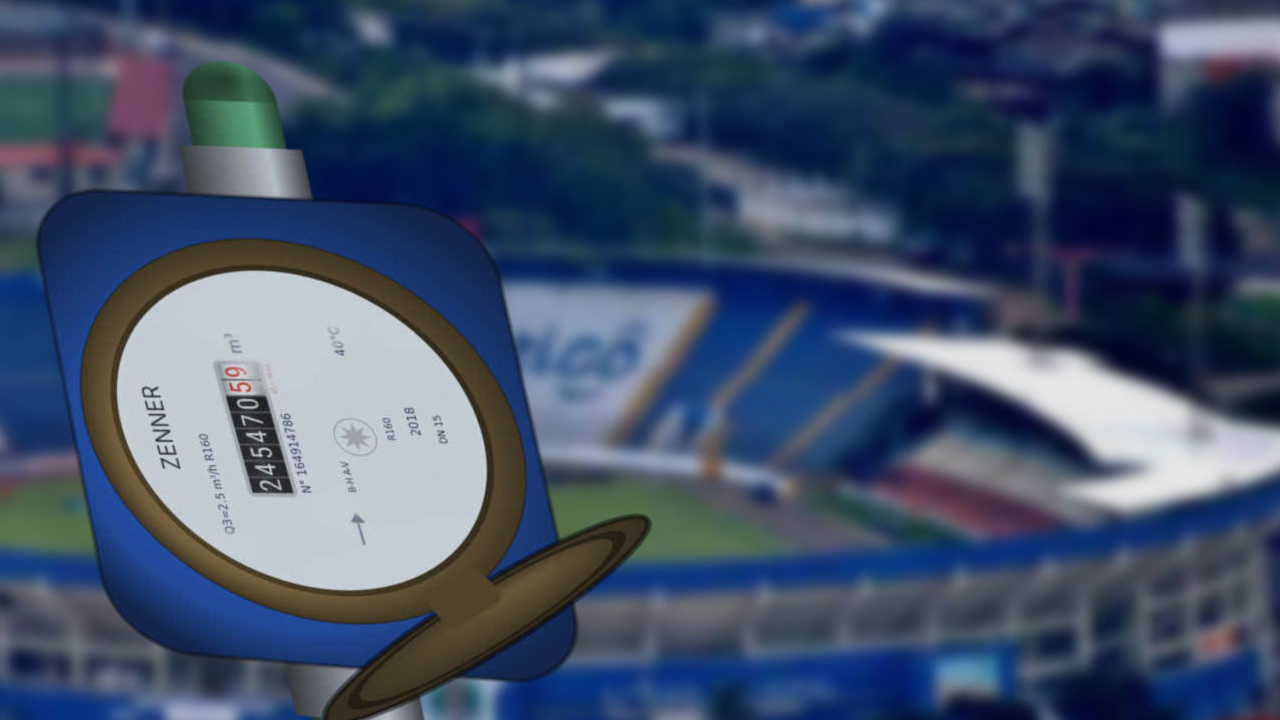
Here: 245470.59 m³
